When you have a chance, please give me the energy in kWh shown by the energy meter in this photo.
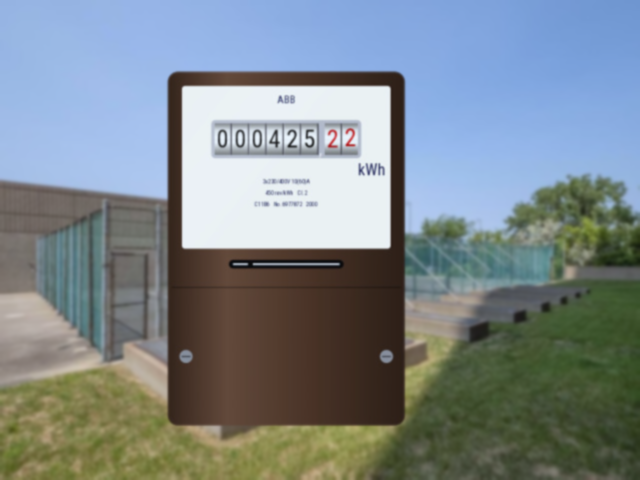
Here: 425.22 kWh
